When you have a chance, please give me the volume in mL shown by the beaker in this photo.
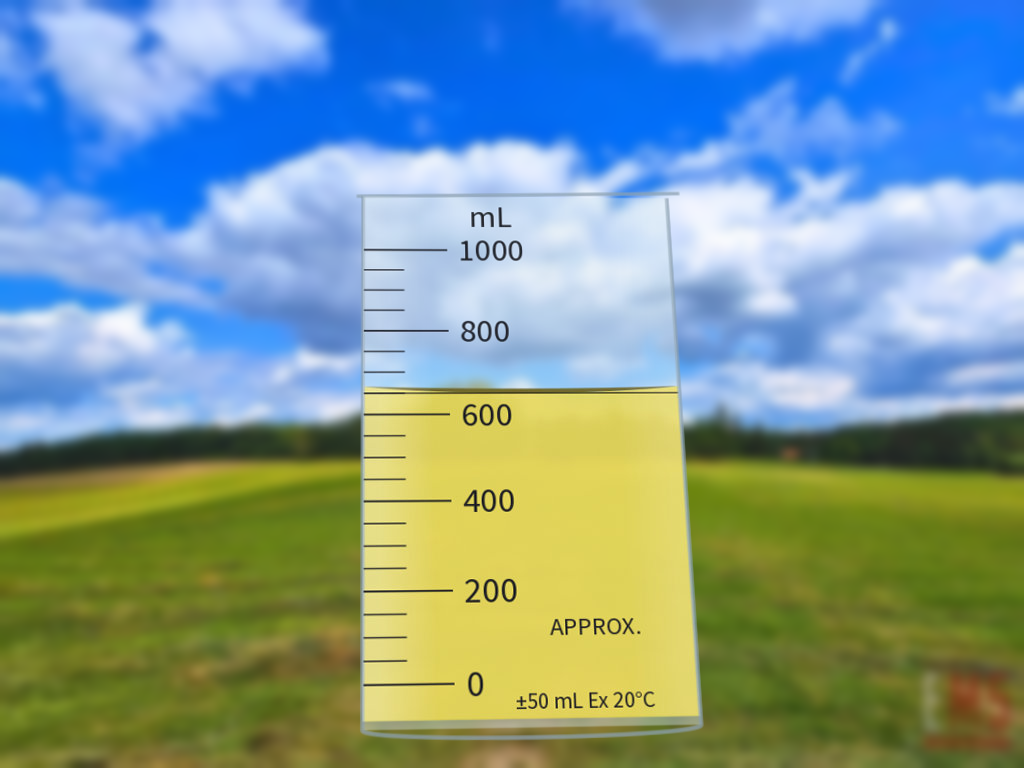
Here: 650 mL
